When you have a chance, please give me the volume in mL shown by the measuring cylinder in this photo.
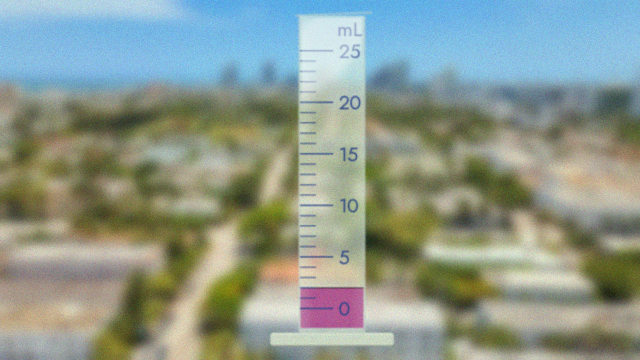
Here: 2 mL
